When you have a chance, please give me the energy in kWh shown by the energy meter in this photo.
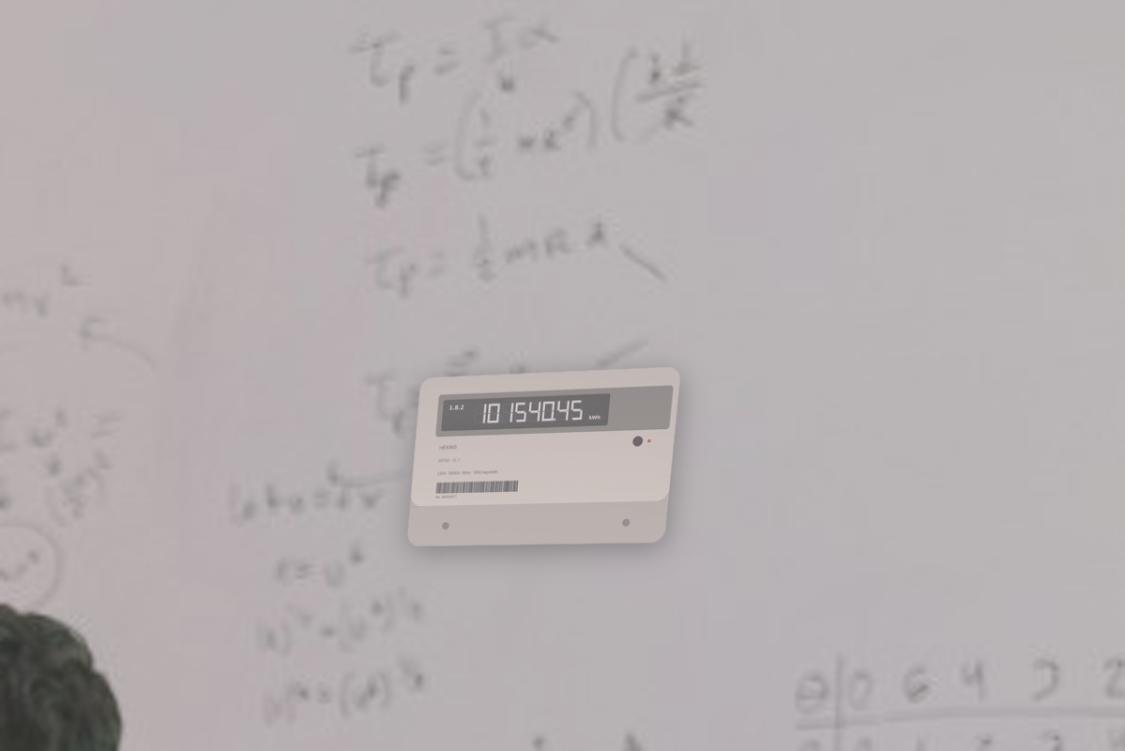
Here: 101540.45 kWh
